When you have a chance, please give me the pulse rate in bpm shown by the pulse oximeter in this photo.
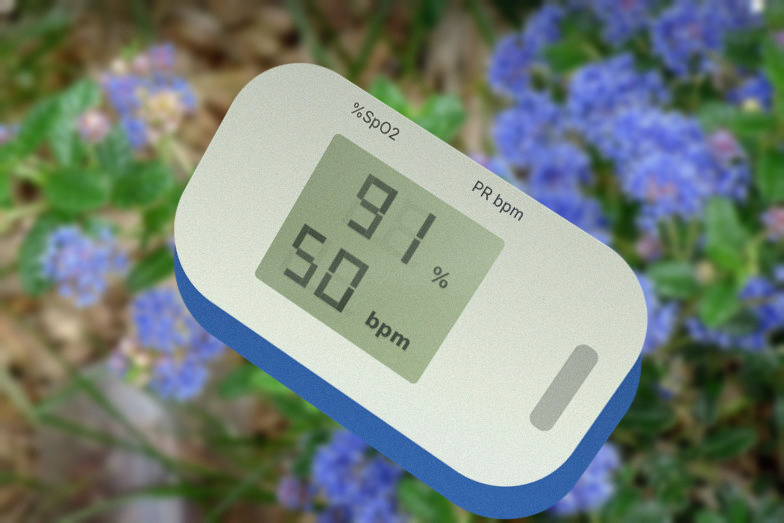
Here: 50 bpm
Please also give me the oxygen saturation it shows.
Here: 91 %
